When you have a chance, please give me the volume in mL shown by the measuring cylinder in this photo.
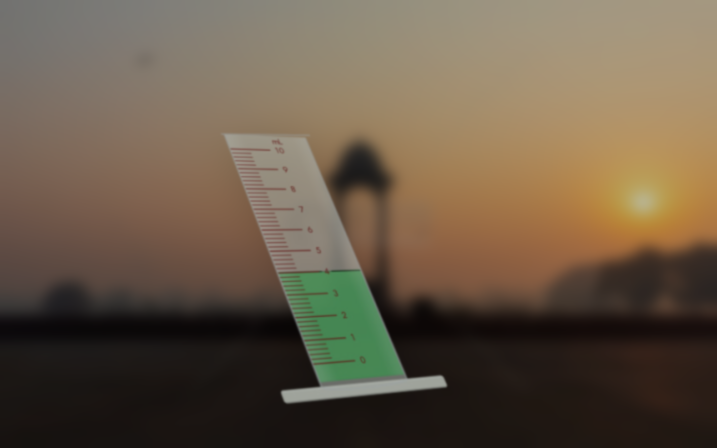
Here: 4 mL
